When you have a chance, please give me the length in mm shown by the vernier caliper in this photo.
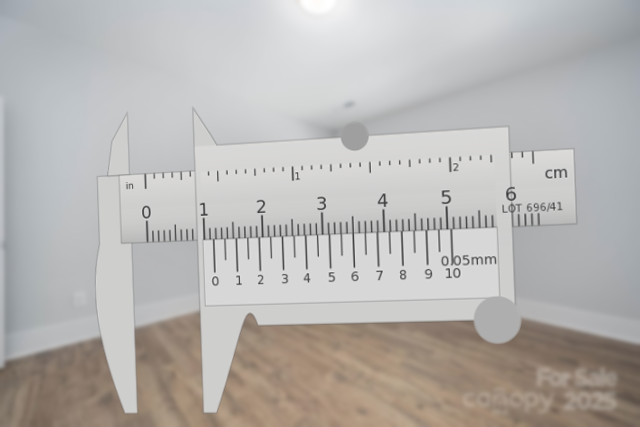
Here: 11.6 mm
